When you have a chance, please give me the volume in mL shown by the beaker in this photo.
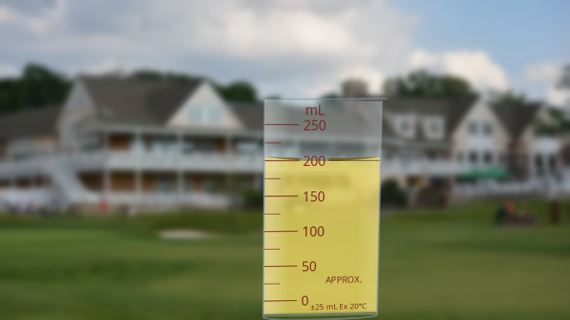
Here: 200 mL
